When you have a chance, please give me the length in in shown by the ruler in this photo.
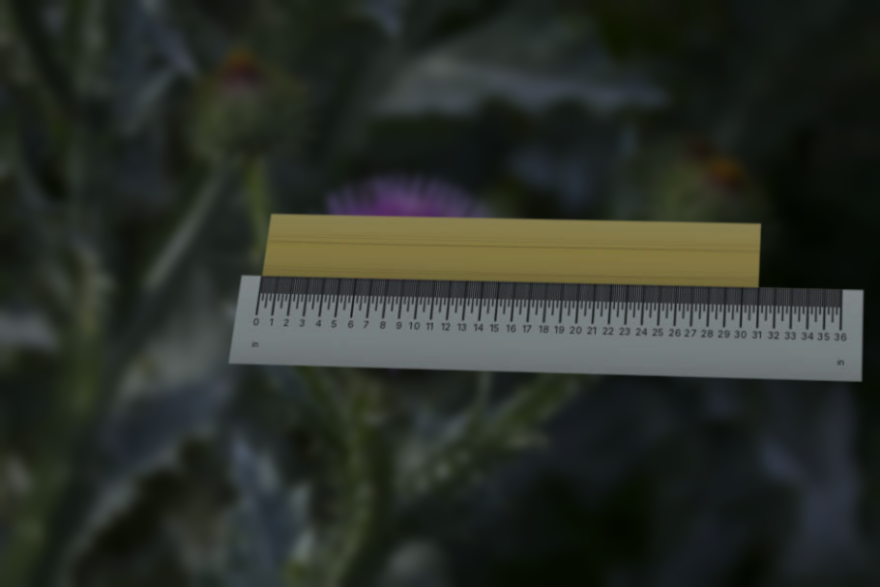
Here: 31 in
